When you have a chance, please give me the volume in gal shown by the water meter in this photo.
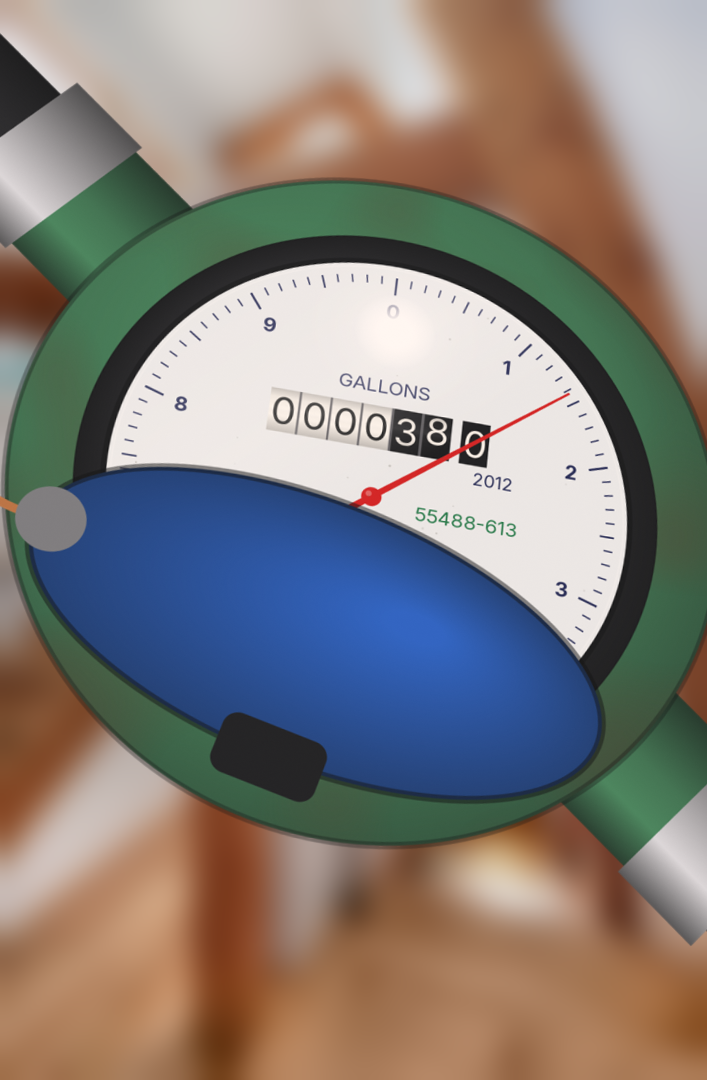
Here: 381.4 gal
